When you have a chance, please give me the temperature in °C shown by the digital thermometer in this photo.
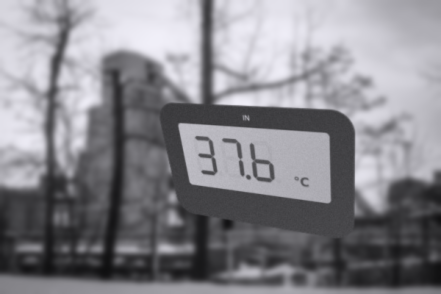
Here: 37.6 °C
